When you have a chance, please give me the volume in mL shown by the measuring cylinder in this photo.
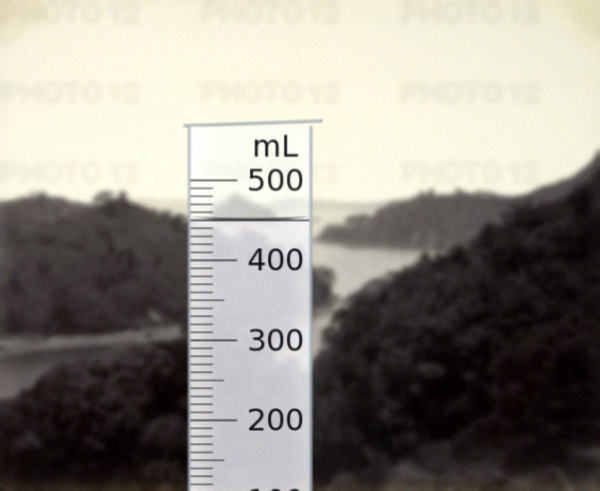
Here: 450 mL
